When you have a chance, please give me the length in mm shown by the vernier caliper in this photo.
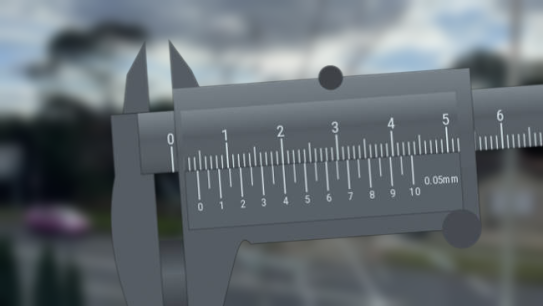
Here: 4.4 mm
